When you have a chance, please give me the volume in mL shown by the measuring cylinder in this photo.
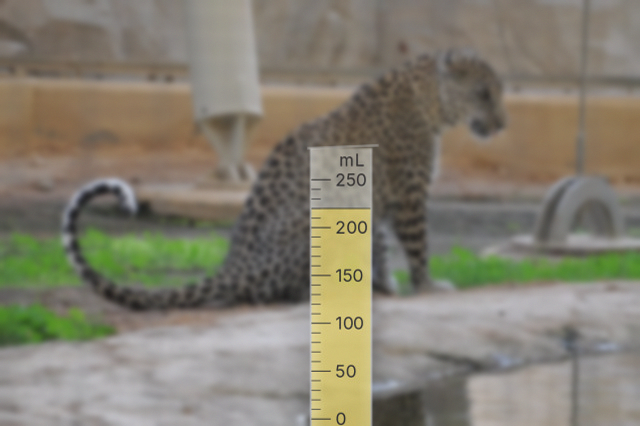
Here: 220 mL
